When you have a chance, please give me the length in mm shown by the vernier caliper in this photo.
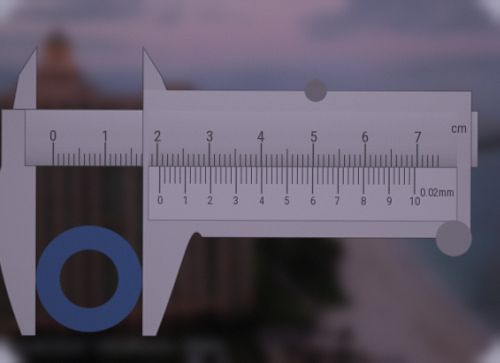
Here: 20.5 mm
